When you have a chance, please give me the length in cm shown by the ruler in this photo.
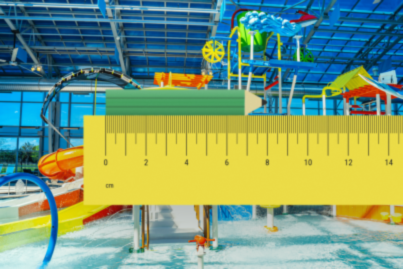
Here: 8 cm
